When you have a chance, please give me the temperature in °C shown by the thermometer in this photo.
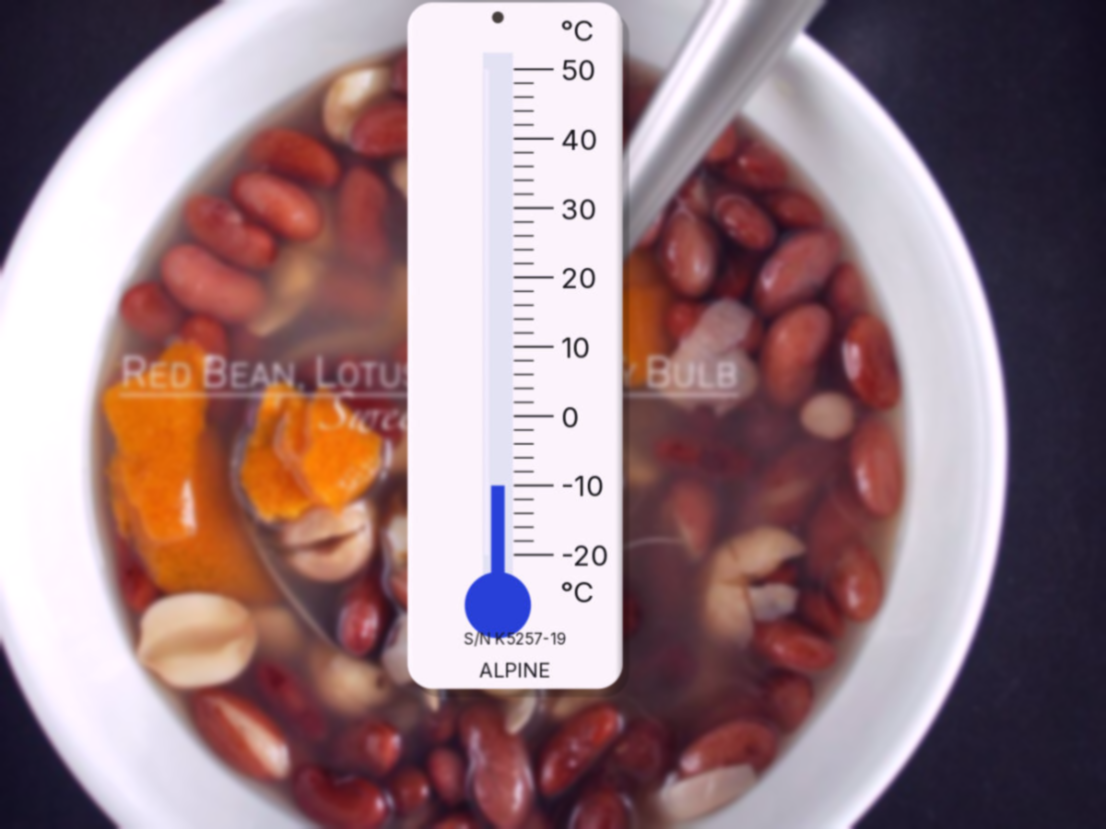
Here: -10 °C
